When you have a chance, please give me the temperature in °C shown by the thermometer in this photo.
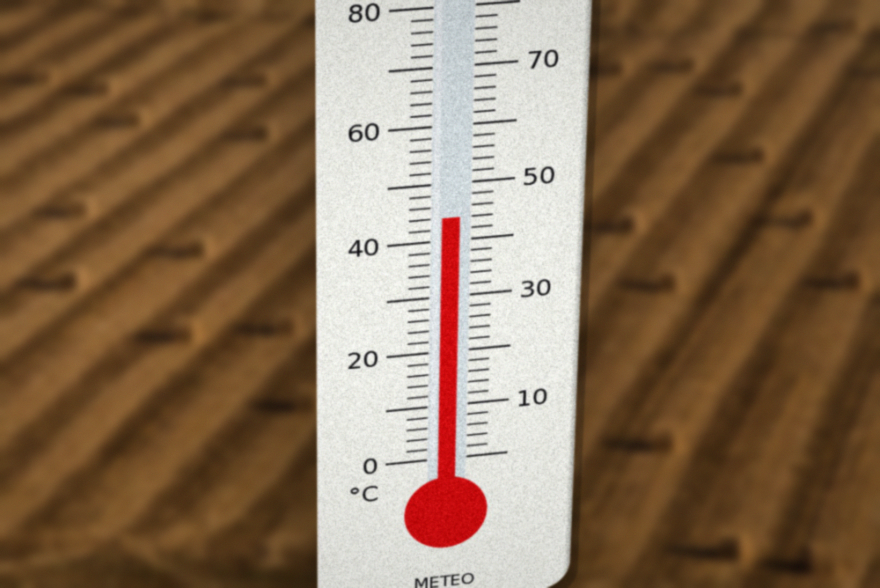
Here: 44 °C
